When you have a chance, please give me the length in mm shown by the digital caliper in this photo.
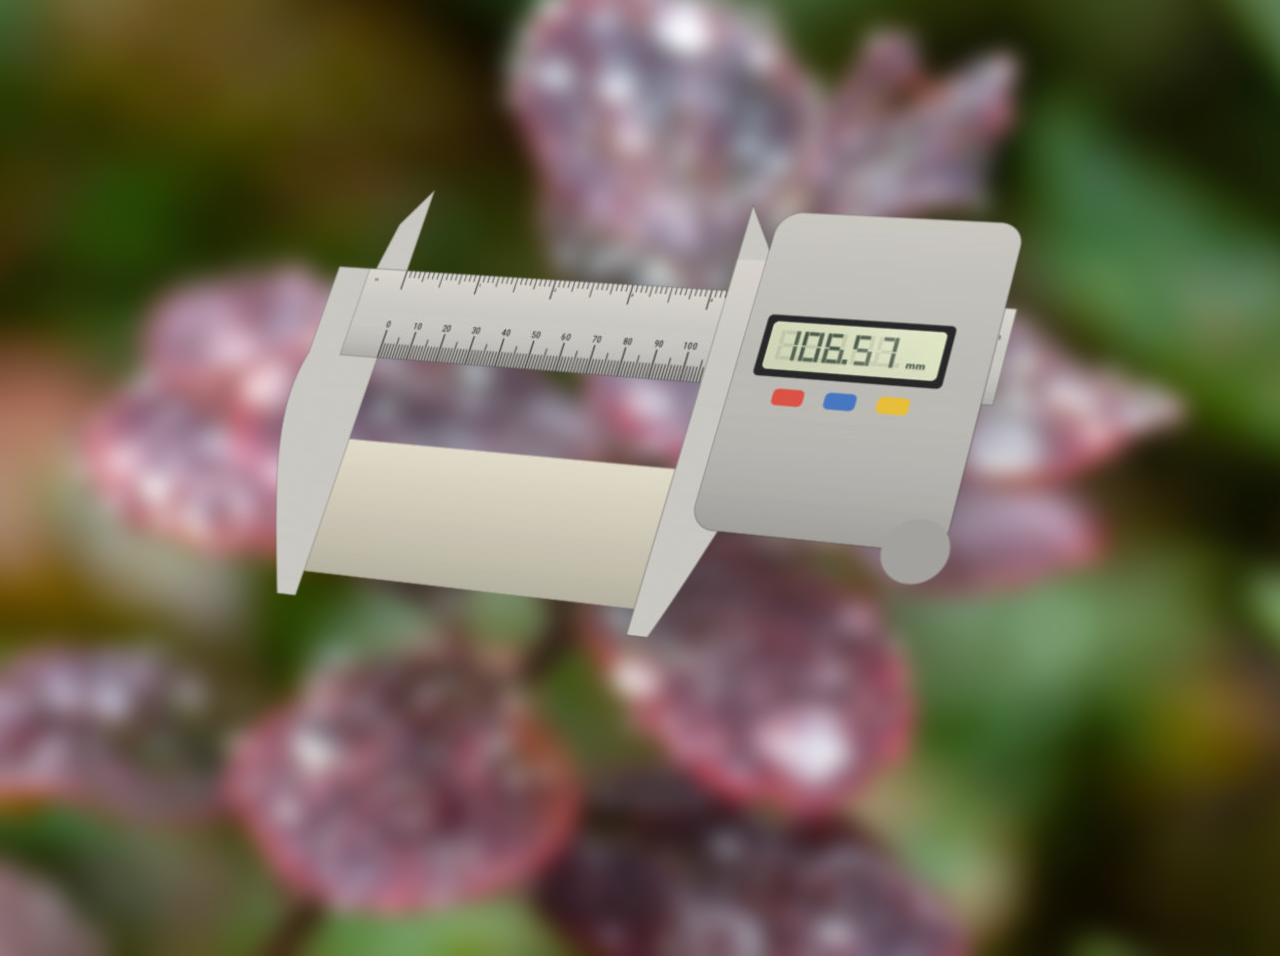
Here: 106.57 mm
